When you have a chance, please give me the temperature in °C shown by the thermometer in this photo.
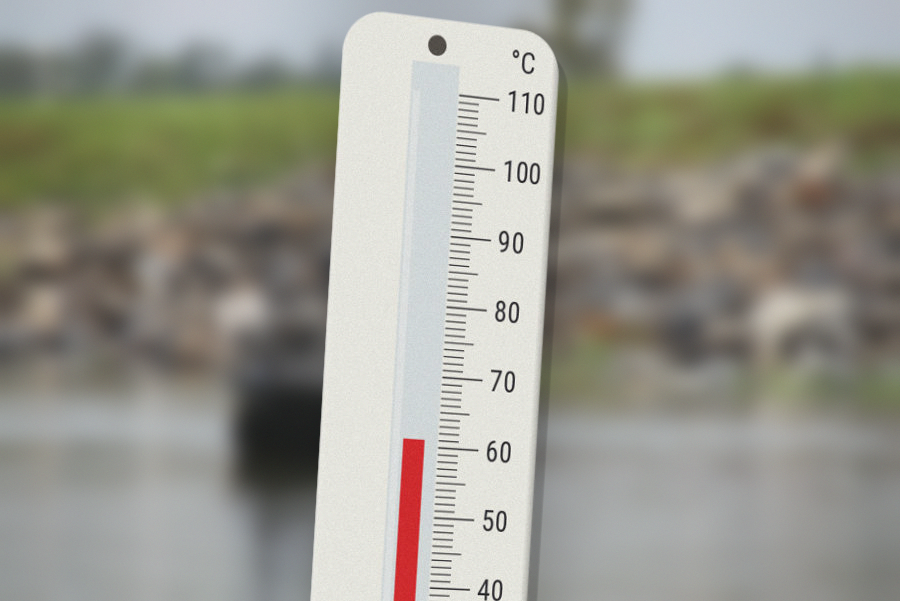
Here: 61 °C
